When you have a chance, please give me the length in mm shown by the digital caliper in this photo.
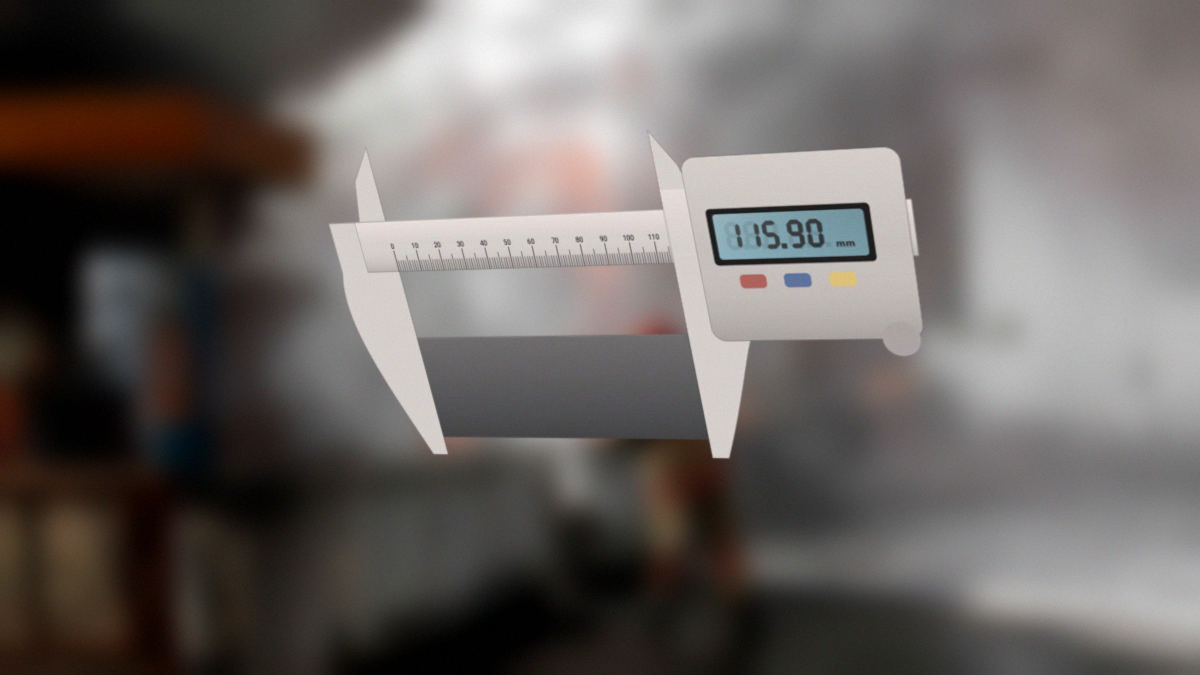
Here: 115.90 mm
